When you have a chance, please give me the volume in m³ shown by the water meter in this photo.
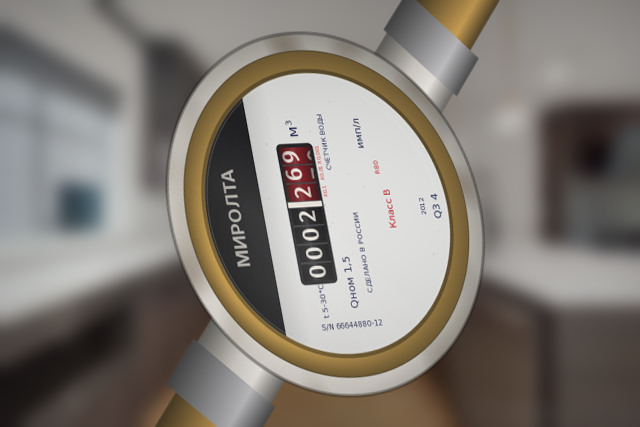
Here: 2.269 m³
